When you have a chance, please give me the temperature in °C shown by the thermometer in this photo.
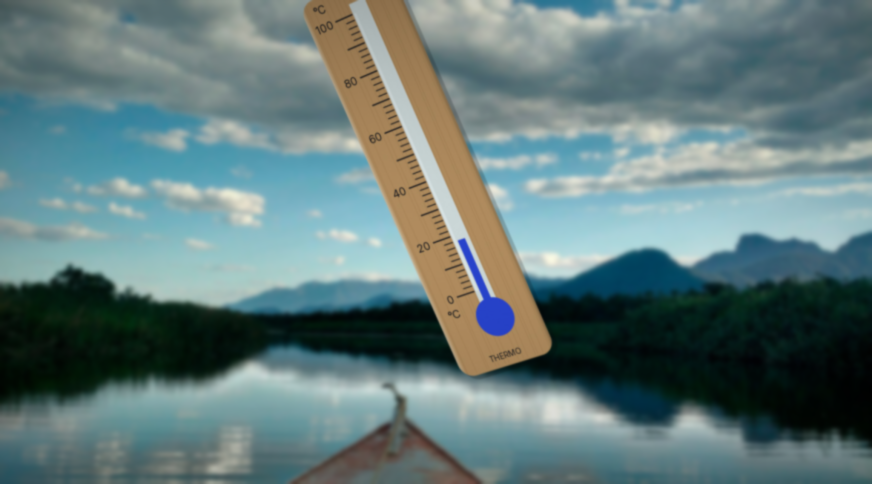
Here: 18 °C
